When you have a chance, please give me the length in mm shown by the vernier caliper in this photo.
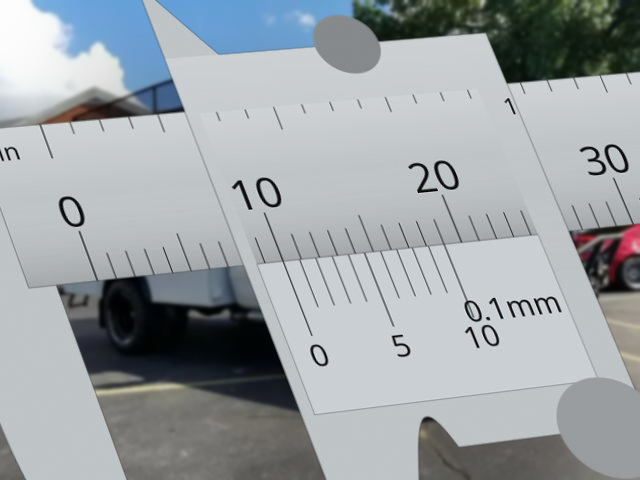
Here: 10.0 mm
